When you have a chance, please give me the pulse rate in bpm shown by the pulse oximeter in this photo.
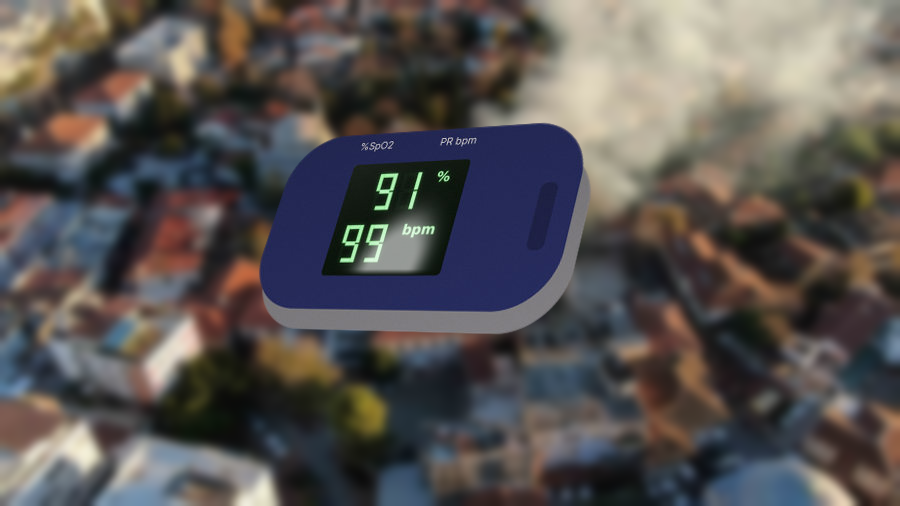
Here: 99 bpm
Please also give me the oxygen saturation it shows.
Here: 91 %
